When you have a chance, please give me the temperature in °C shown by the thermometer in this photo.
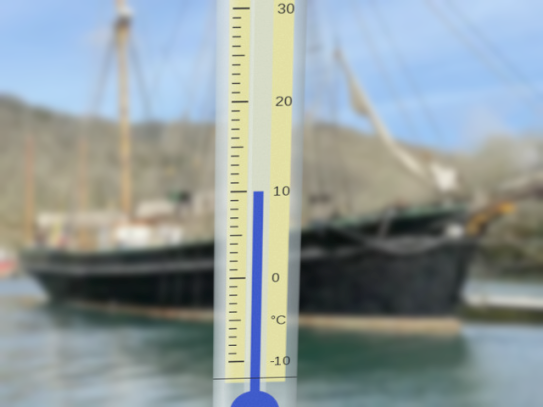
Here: 10 °C
